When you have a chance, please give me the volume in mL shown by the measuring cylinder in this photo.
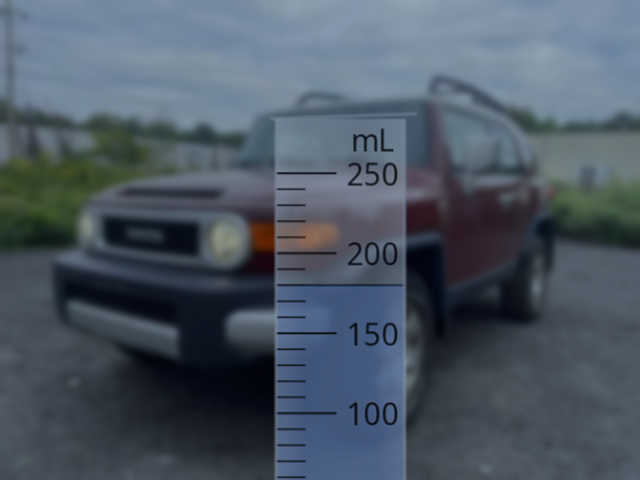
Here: 180 mL
